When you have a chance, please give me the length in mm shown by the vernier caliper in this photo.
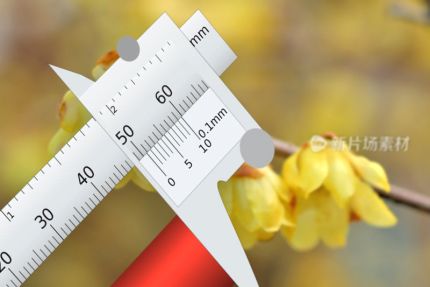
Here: 50.8 mm
